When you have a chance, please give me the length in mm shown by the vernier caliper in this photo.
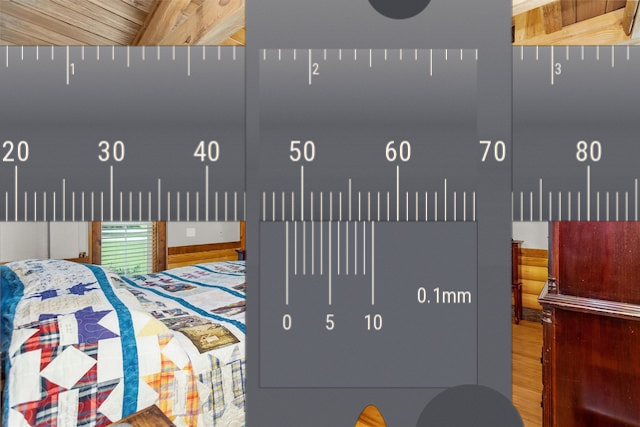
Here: 48.4 mm
